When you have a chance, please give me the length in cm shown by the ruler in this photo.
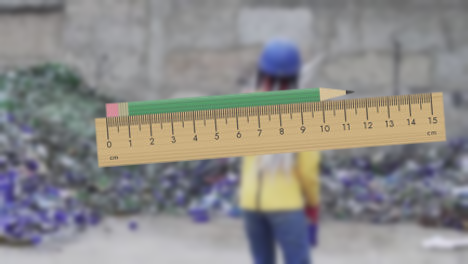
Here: 11.5 cm
